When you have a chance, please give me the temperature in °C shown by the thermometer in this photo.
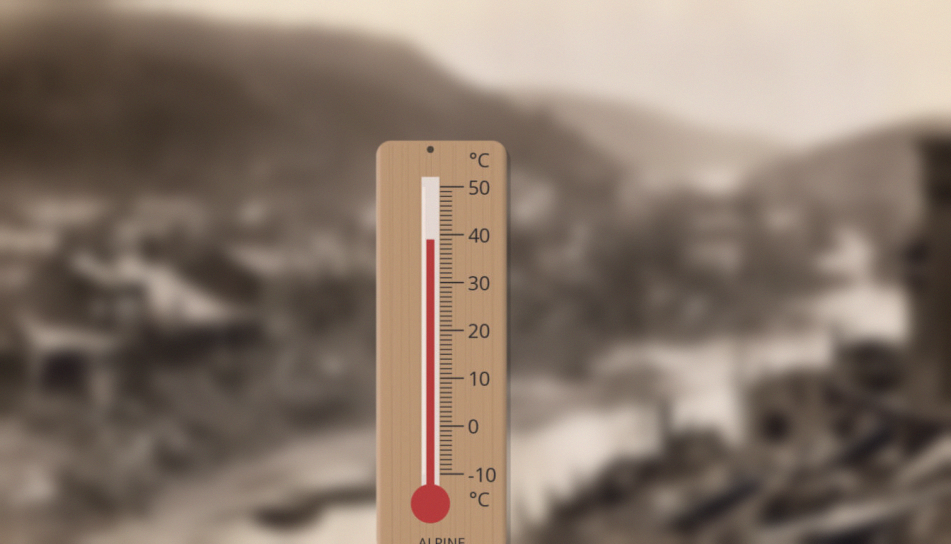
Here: 39 °C
